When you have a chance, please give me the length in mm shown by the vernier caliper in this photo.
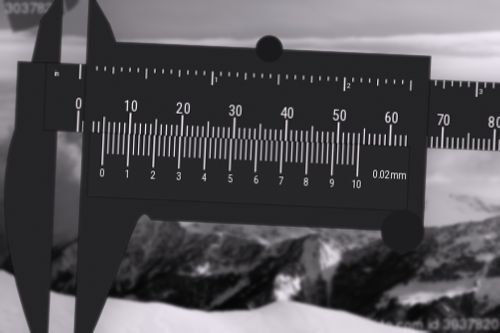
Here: 5.0 mm
